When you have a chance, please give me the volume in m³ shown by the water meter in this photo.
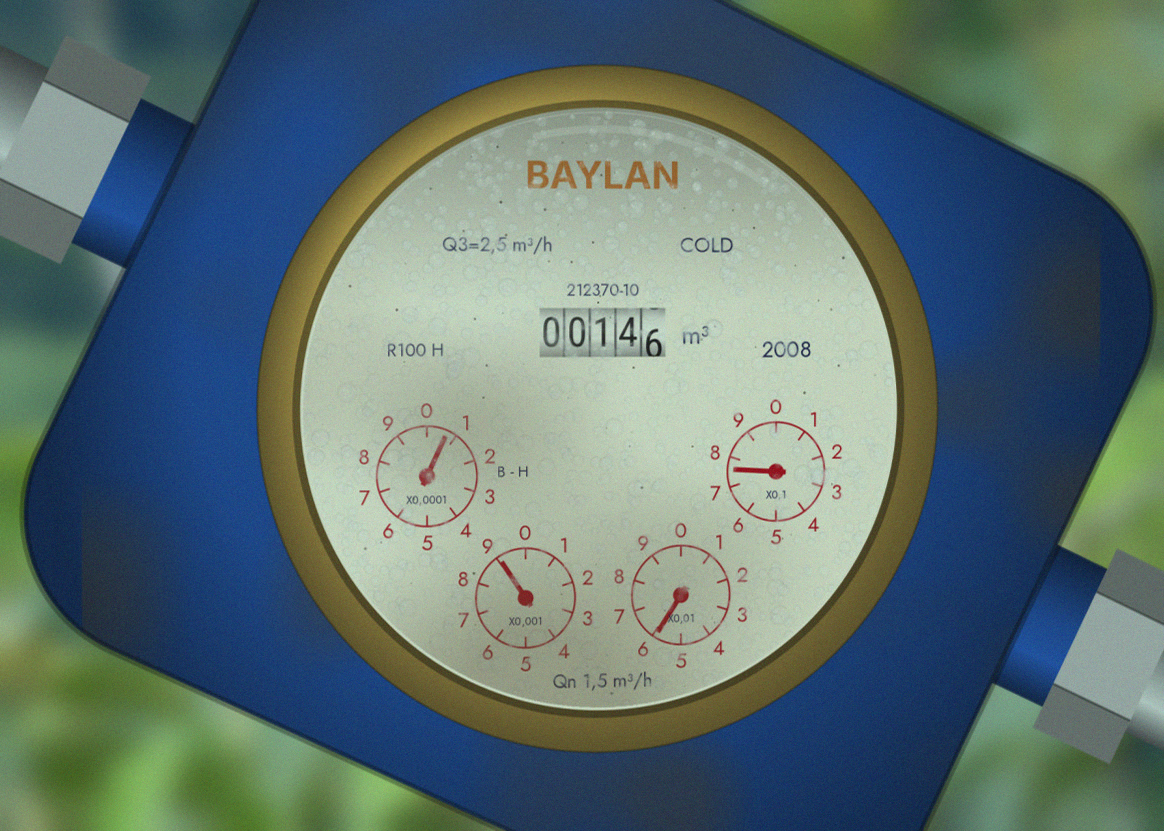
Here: 145.7590 m³
